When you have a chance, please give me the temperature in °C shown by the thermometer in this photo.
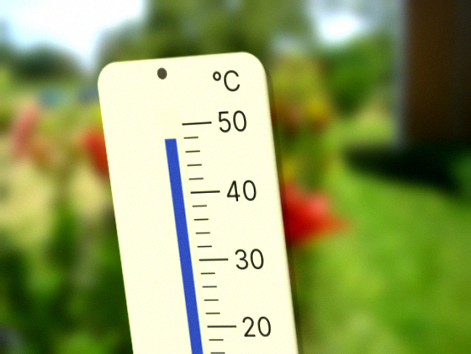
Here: 48 °C
